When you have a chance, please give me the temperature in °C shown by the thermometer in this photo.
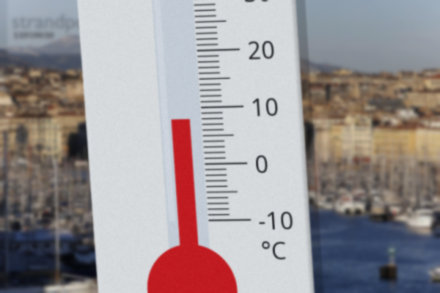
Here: 8 °C
